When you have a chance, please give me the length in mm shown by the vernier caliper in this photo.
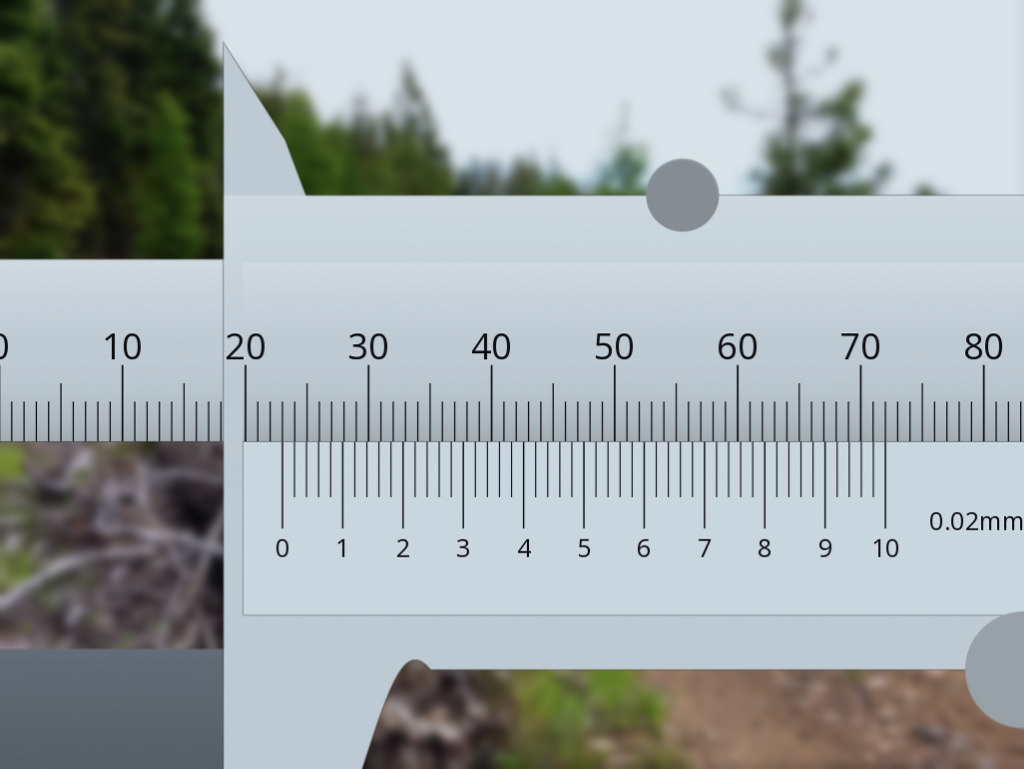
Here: 23.0 mm
